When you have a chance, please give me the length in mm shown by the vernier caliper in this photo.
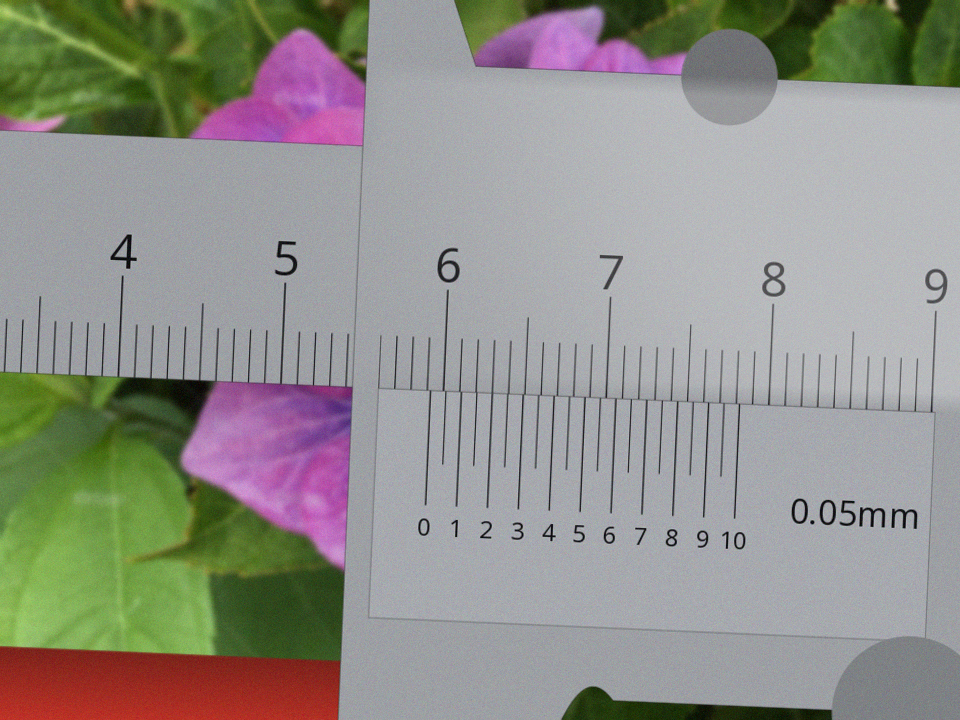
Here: 59.2 mm
